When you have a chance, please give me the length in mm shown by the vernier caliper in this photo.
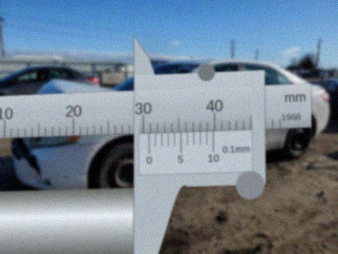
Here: 30.8 mm
